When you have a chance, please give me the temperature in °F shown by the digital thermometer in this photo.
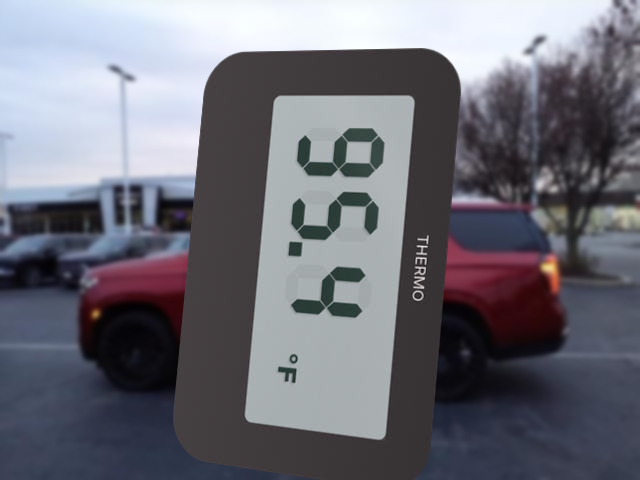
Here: 95.4 °F
